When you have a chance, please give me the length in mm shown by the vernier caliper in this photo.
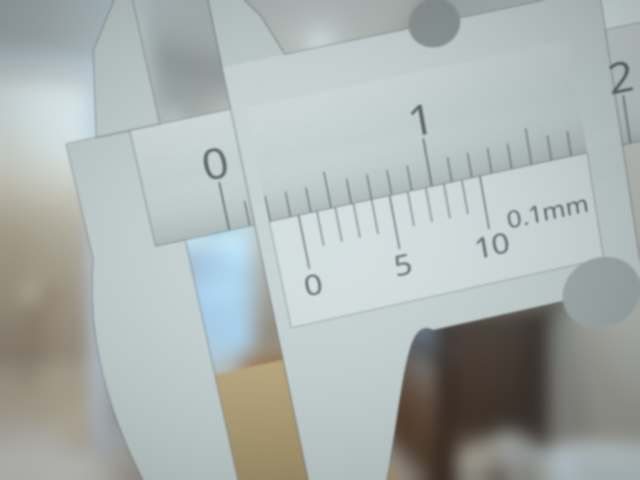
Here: 3.4 mm
